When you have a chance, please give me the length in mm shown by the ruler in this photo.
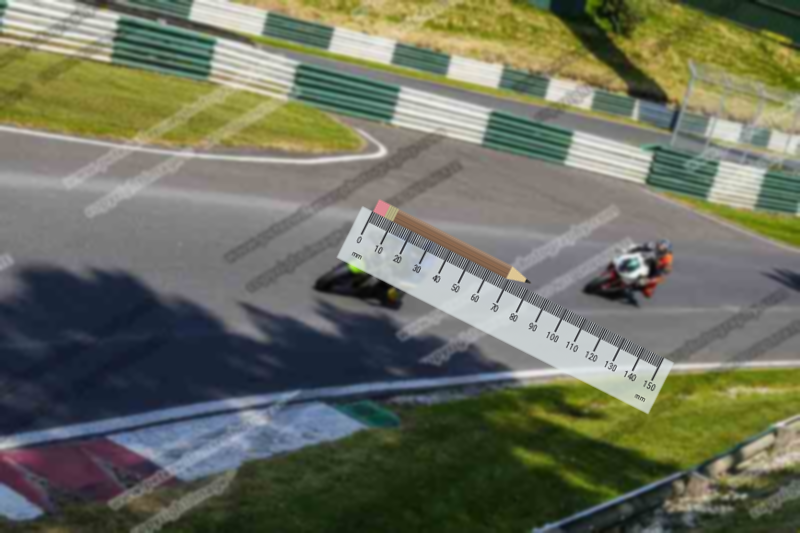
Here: 80 mm
